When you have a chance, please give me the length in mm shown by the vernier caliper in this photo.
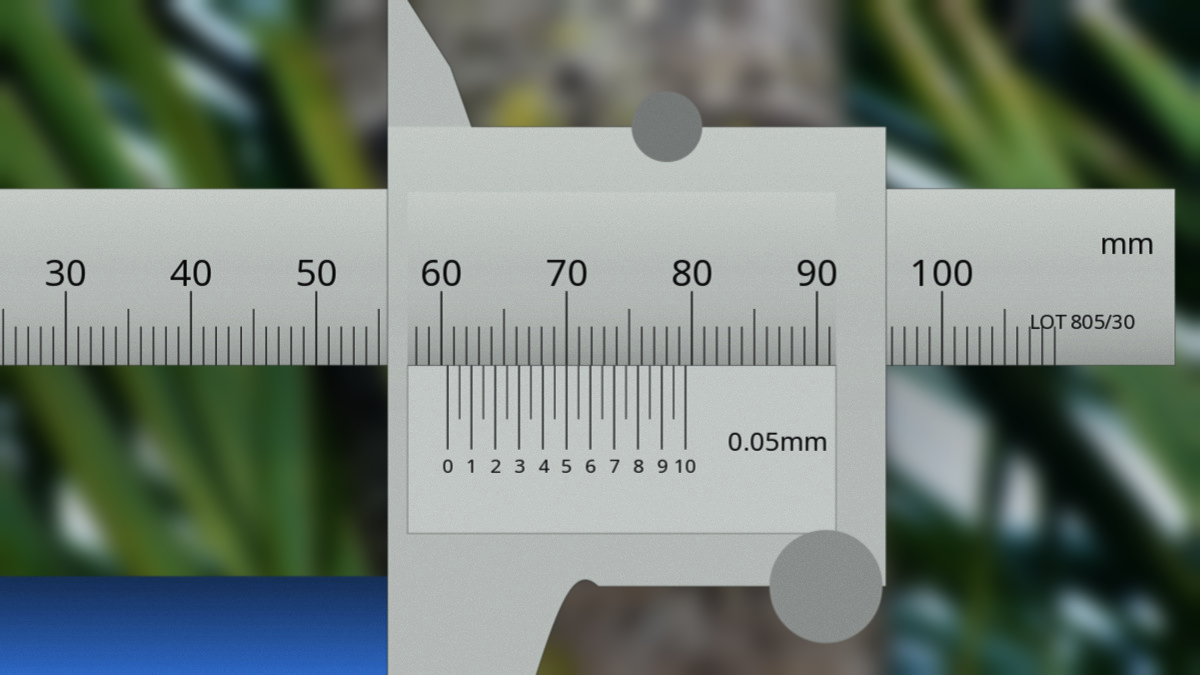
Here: 60.5 mm
